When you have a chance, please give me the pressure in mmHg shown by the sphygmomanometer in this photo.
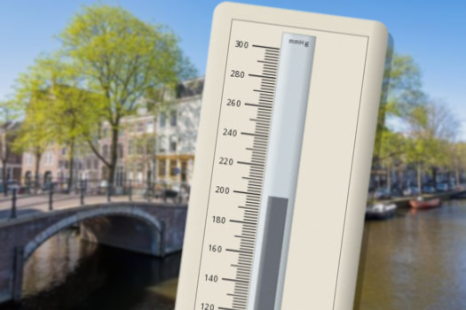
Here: 200 mmHg
